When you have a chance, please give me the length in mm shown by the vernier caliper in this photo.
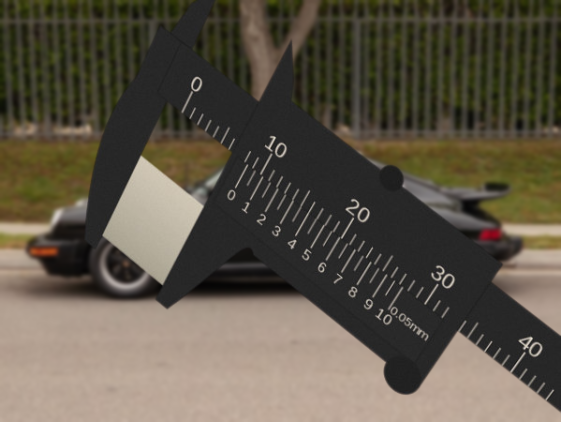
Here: 8.4 mm
